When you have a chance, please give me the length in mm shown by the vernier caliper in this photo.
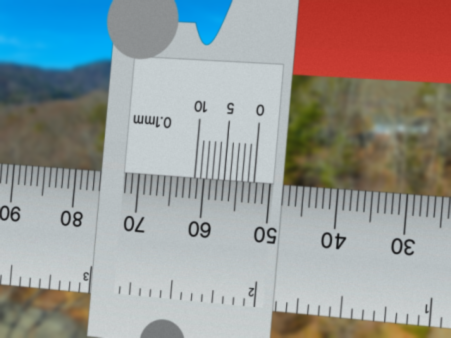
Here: 52.4 mm
